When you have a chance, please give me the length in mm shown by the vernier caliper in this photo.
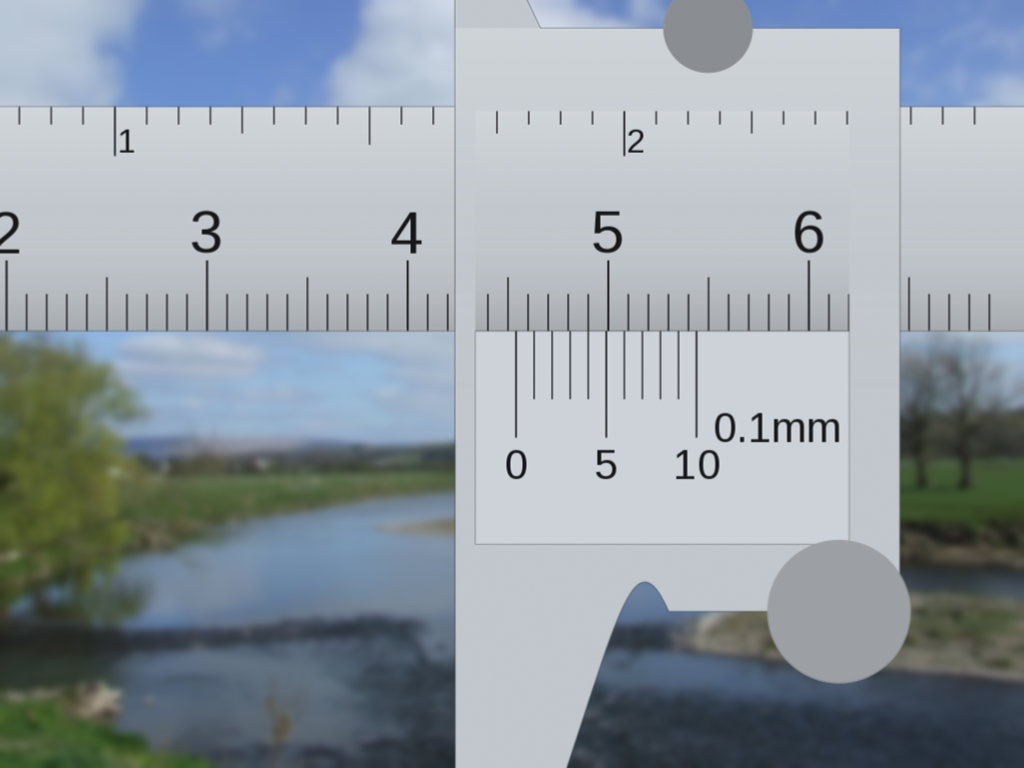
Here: 45.4 mm
